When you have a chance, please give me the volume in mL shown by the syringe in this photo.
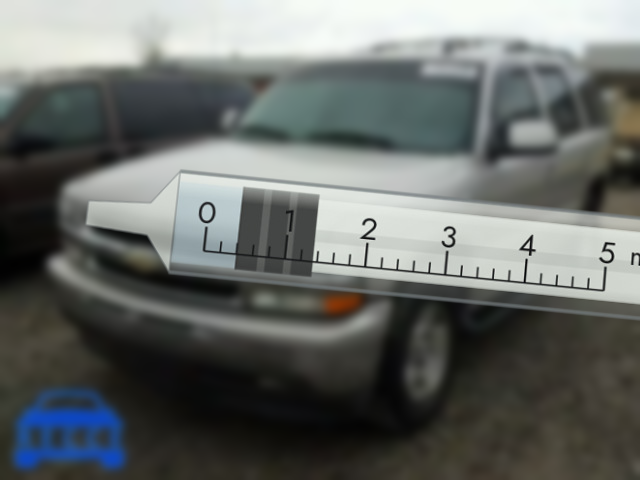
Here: 0.4 mL
